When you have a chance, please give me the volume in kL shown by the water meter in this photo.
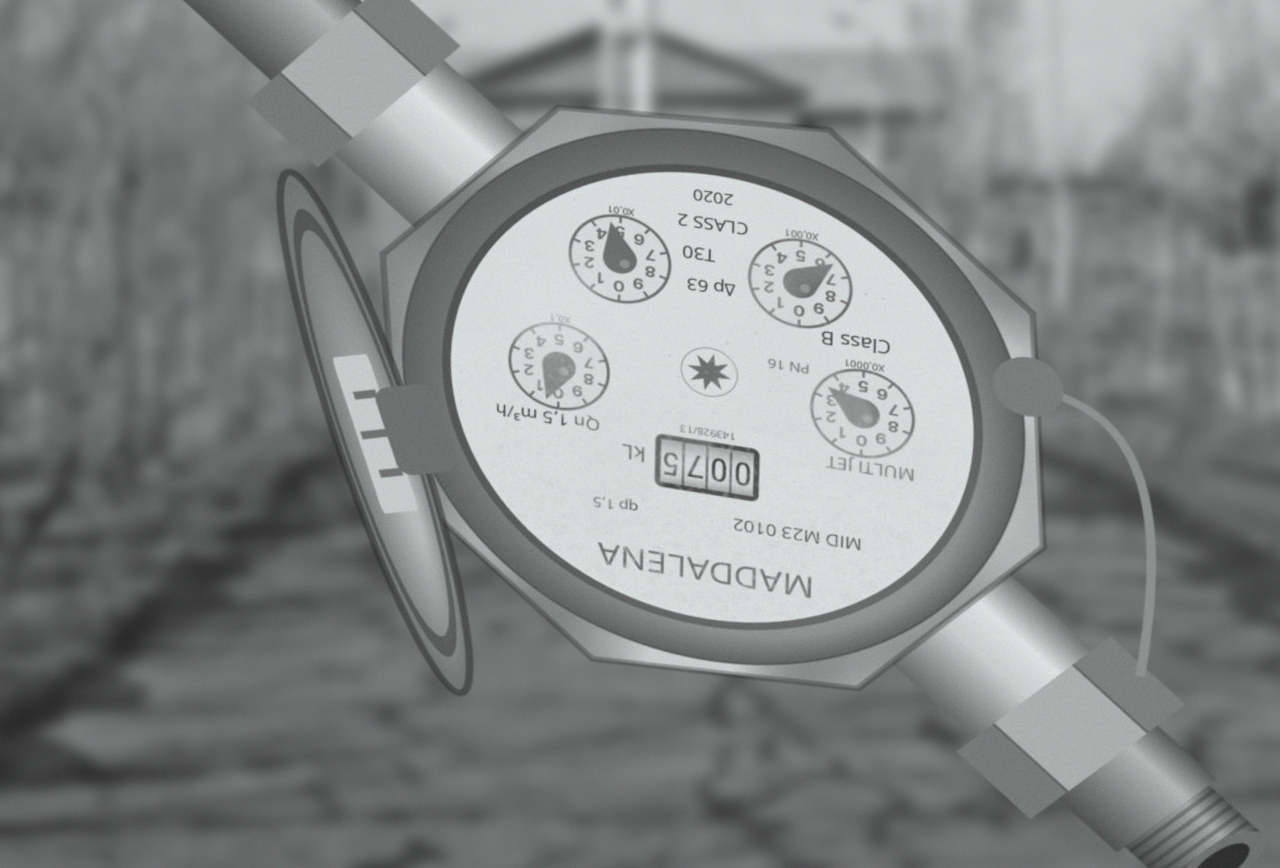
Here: 75.0463 kL
